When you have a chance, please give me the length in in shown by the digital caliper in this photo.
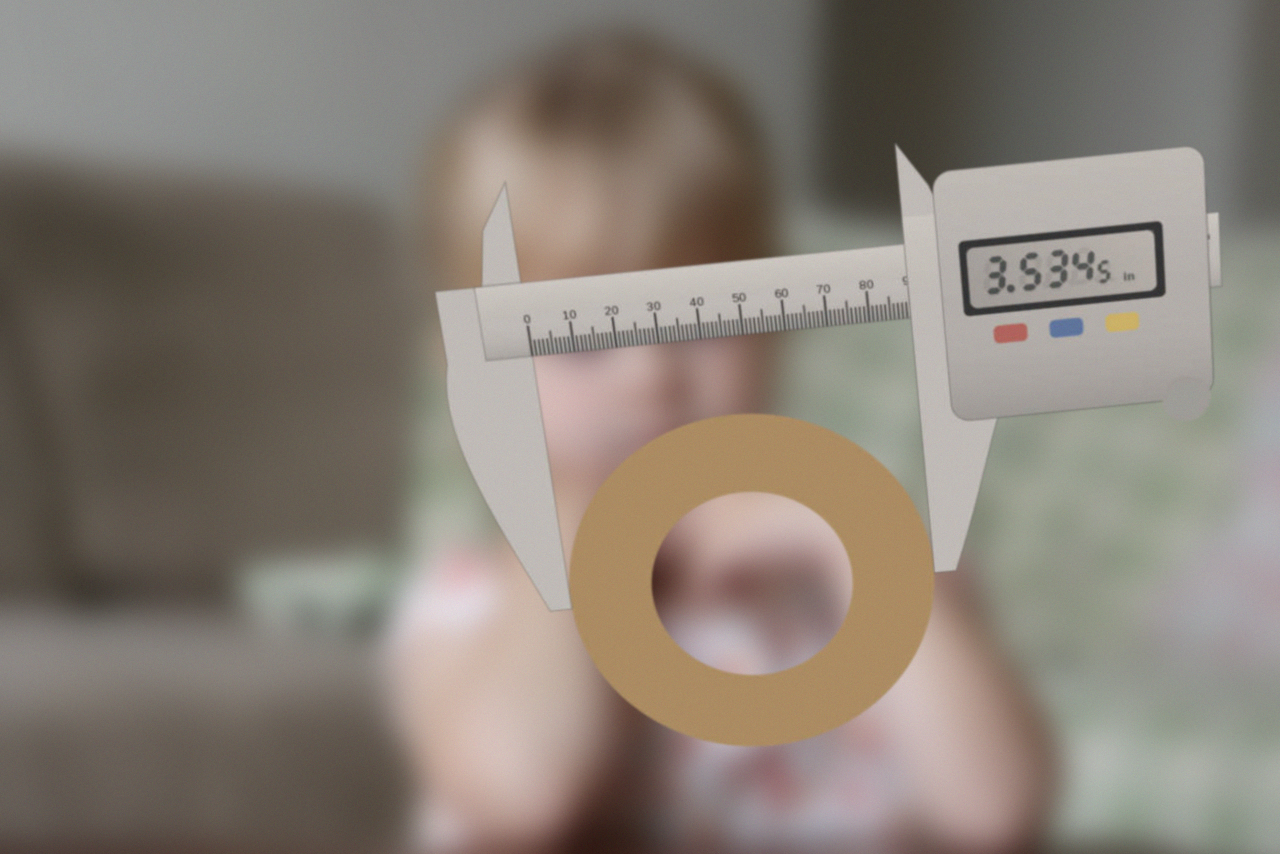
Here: 3.5345 in
